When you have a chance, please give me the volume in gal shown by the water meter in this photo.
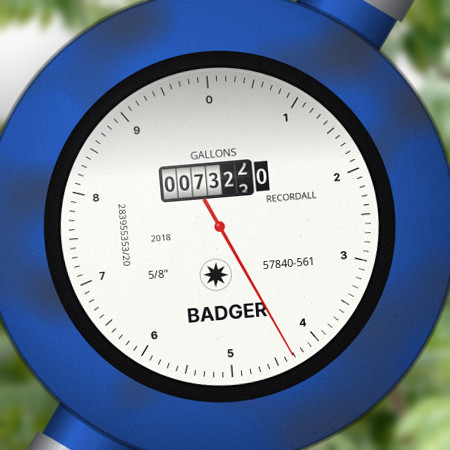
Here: 73224.3 gal
